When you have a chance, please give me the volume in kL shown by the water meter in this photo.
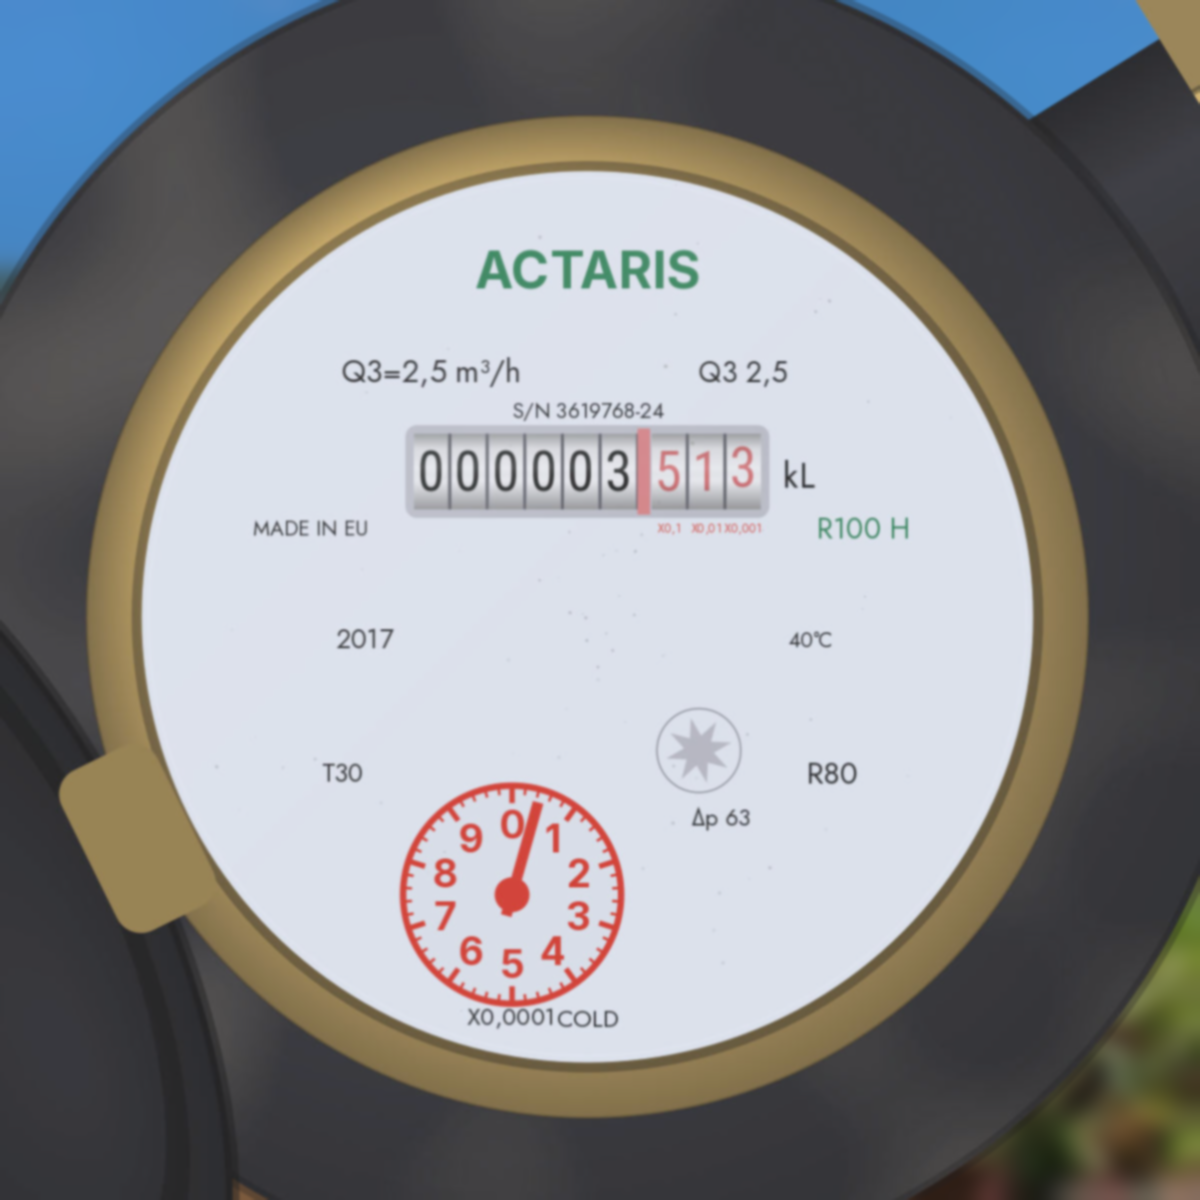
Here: 3.5130 kL
